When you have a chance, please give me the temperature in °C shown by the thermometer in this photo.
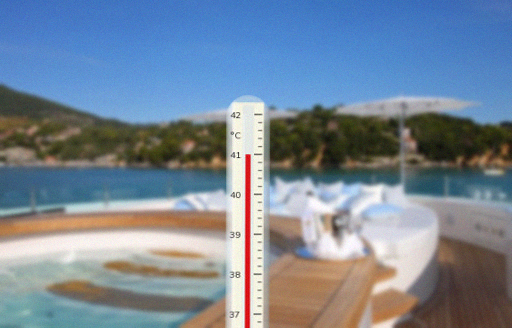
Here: 41 °C
